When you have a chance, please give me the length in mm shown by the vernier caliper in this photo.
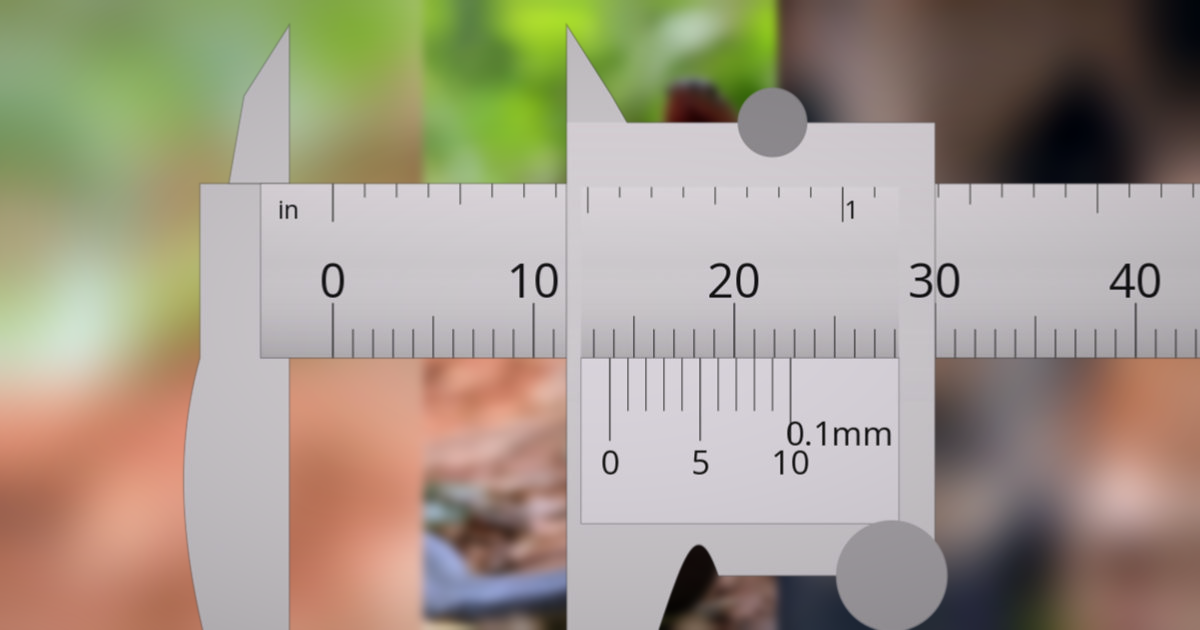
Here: 13.8 mm
